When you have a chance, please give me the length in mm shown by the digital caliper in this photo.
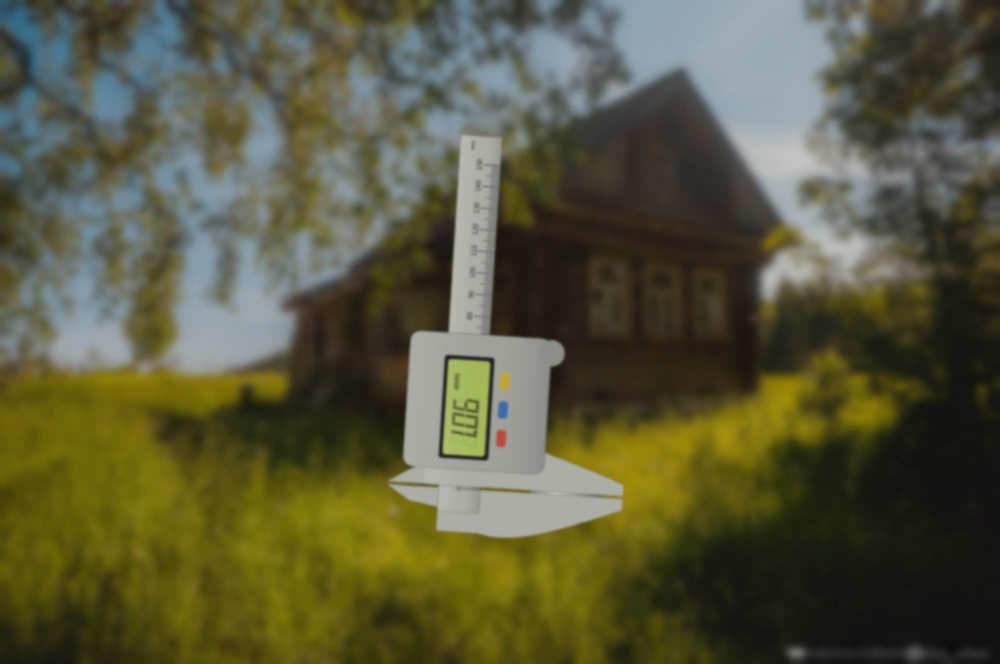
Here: 1.06 mm
